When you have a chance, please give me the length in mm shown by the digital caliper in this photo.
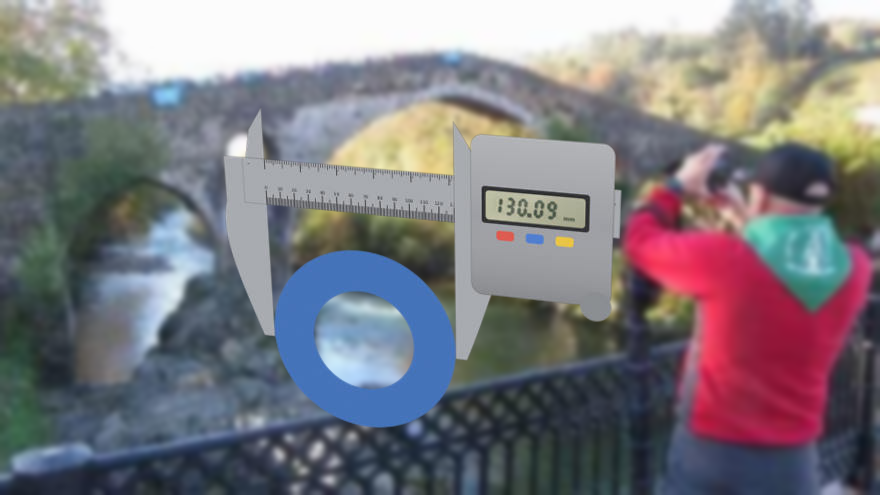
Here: 130.09 mm
